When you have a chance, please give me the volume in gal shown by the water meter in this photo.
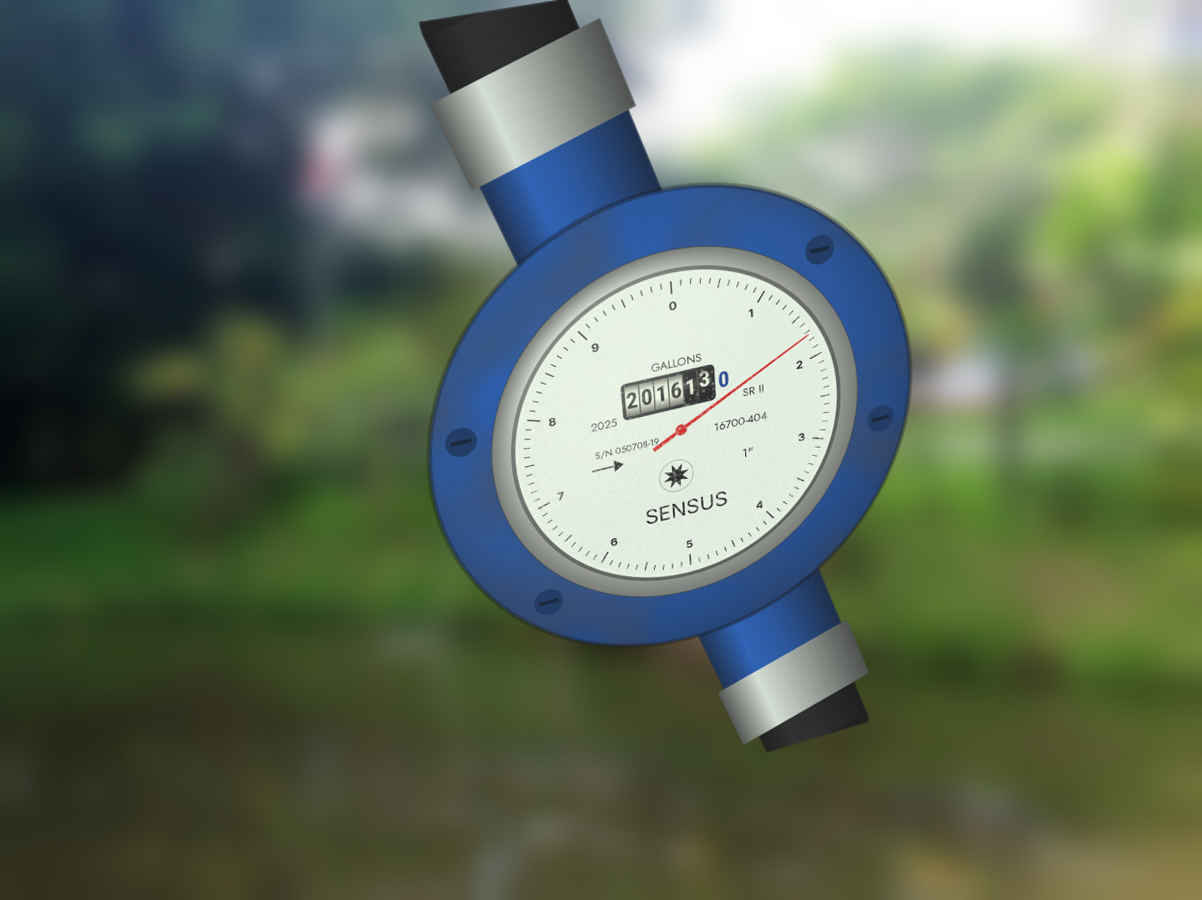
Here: 2016131.7 gal
